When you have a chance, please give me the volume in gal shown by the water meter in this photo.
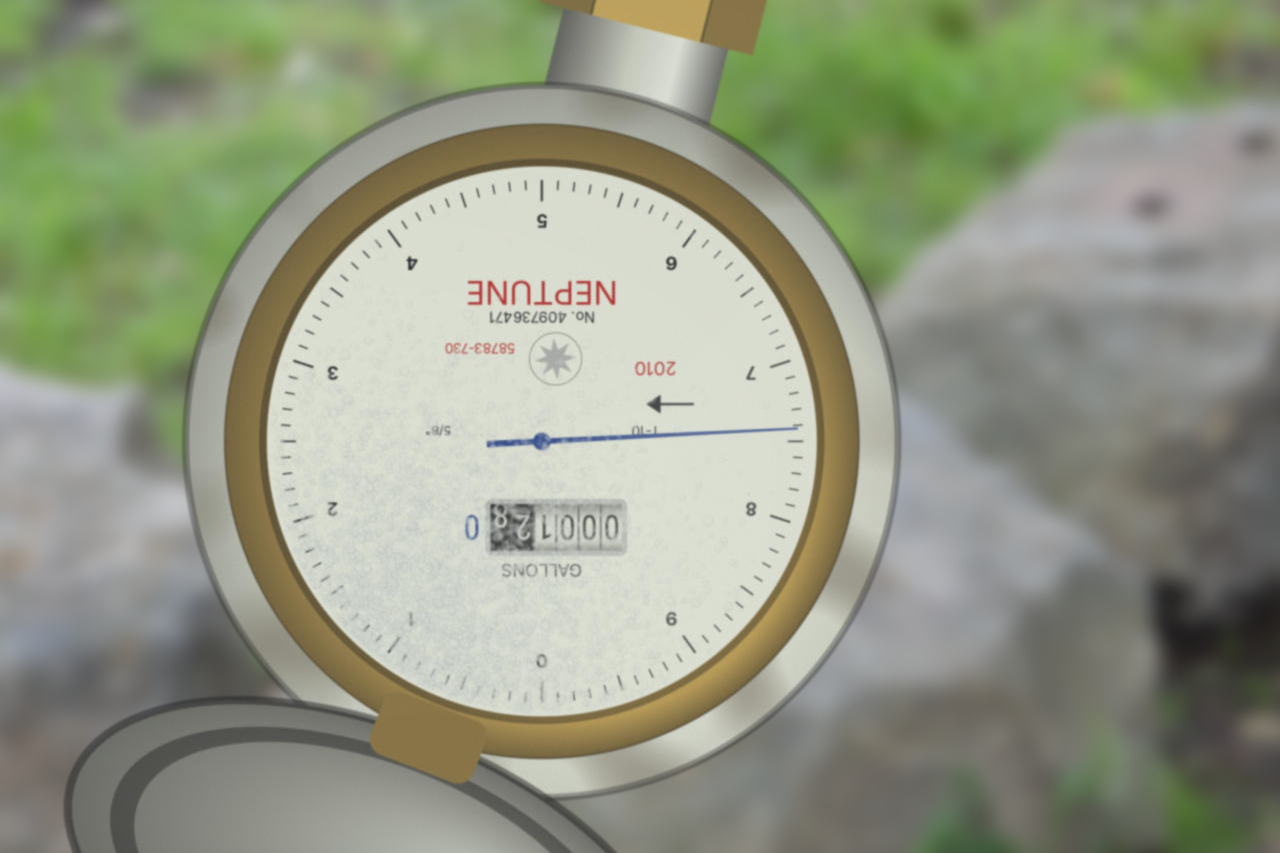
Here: 1277.4 gal
